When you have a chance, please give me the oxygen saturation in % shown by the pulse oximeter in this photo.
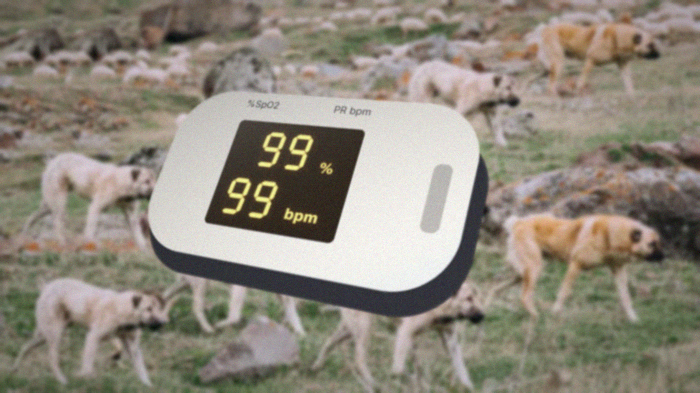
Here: 99 %
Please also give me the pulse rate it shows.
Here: 99 bpm
